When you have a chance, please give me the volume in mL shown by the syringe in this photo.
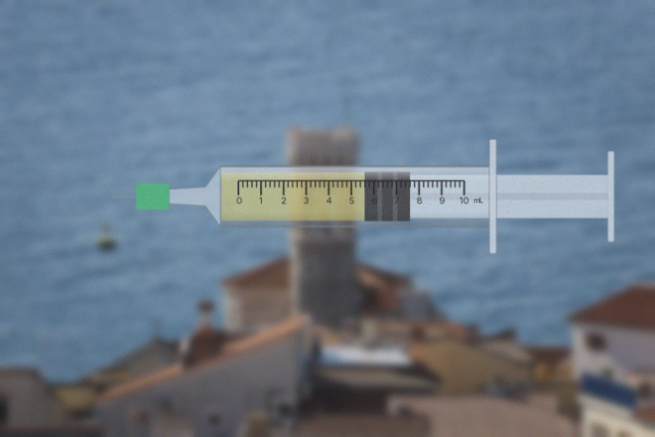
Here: 5.6 mL
